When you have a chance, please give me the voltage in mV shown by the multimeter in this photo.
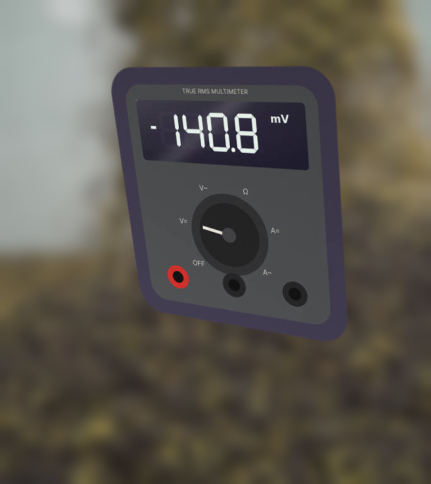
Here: -140.8 mV
